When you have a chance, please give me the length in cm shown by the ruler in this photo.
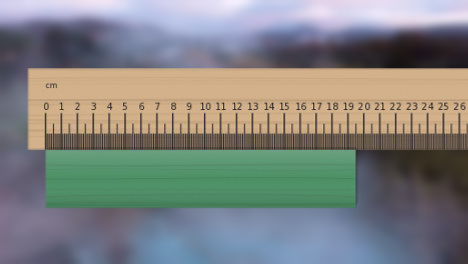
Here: 19.5 cm
